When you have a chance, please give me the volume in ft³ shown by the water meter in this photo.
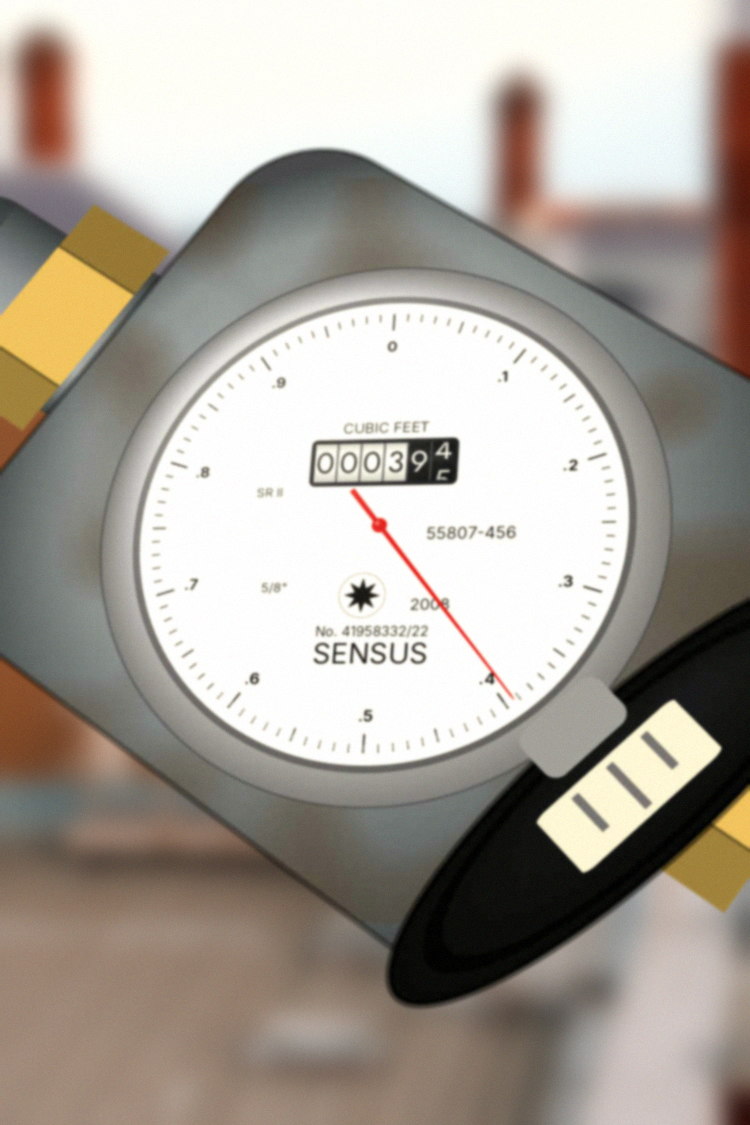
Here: 394.39 ft³
